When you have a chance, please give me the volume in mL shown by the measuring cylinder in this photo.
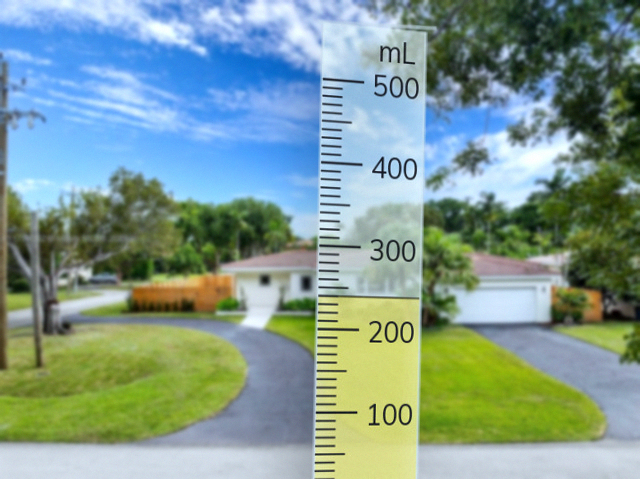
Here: 240 mL
